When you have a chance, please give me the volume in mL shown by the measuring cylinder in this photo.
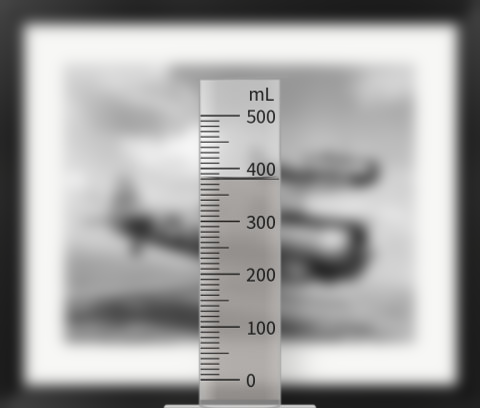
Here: 380 mL
